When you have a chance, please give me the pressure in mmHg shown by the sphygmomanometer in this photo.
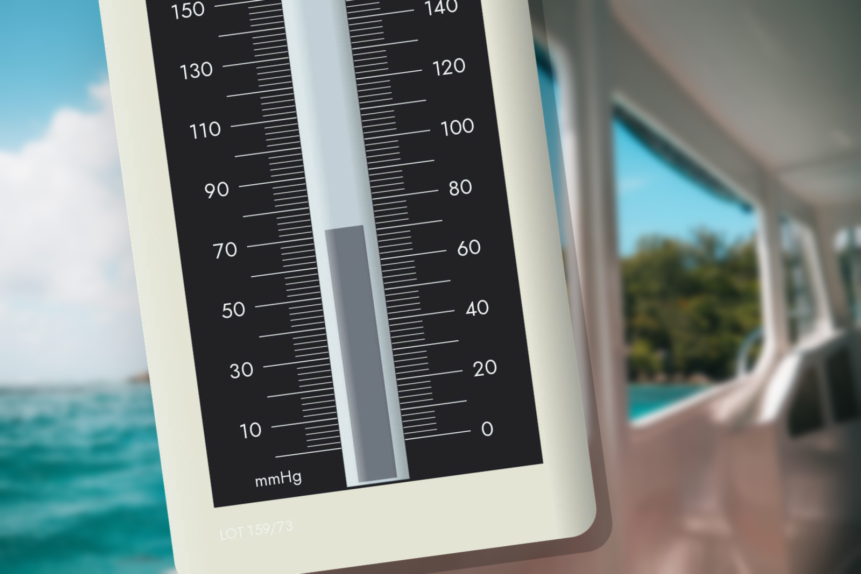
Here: 72 mmHg
